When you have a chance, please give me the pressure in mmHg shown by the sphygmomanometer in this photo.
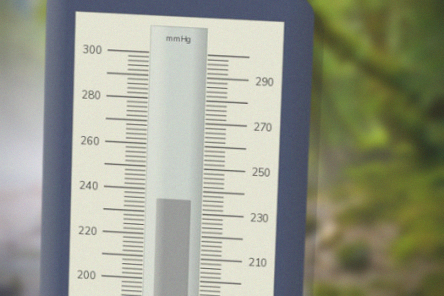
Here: 236 mmHg
